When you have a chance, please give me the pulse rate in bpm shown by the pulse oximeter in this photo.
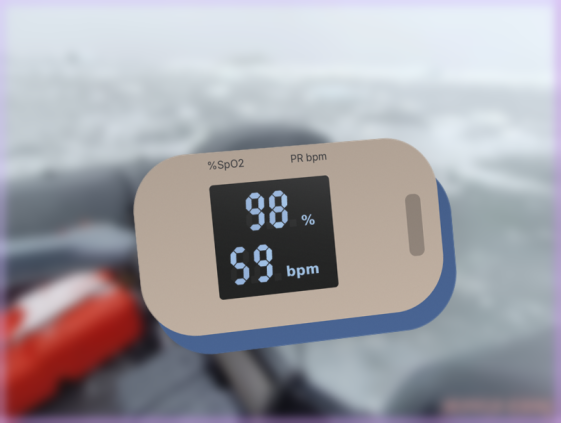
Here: 59 bpm
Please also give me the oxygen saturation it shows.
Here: 98 %
